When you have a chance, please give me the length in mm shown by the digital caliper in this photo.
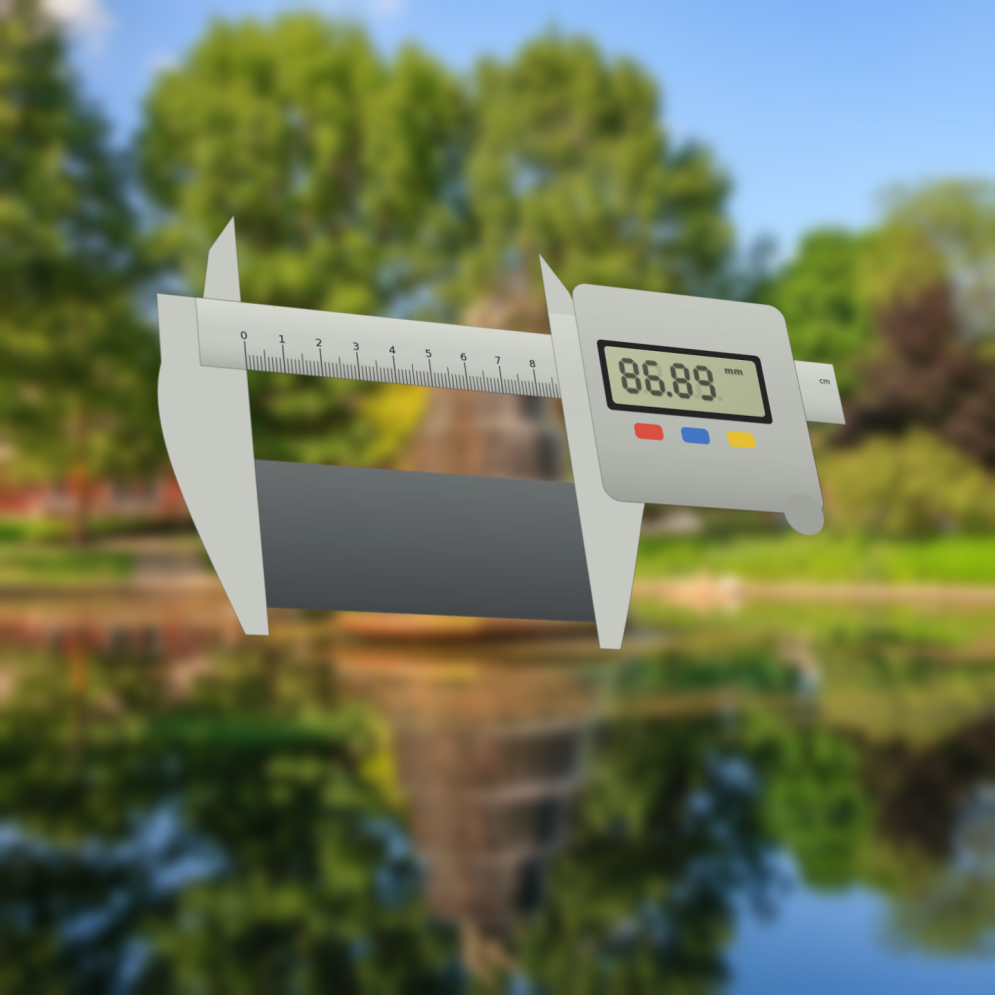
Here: 86.89 mm
